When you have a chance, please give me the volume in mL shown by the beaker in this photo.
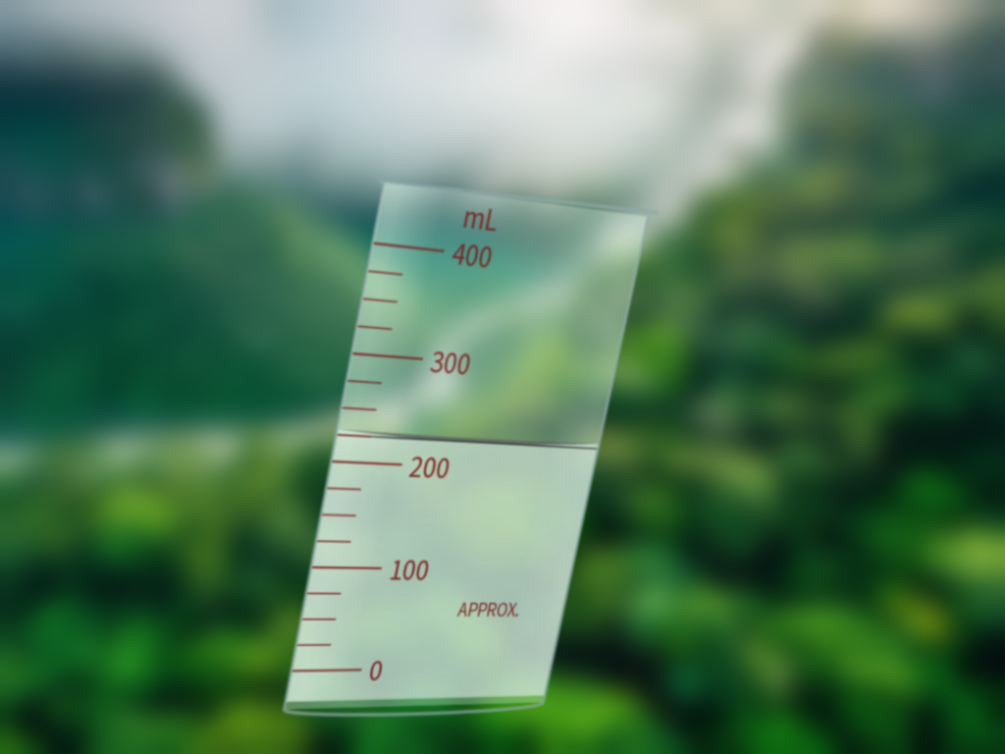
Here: 225 mL
